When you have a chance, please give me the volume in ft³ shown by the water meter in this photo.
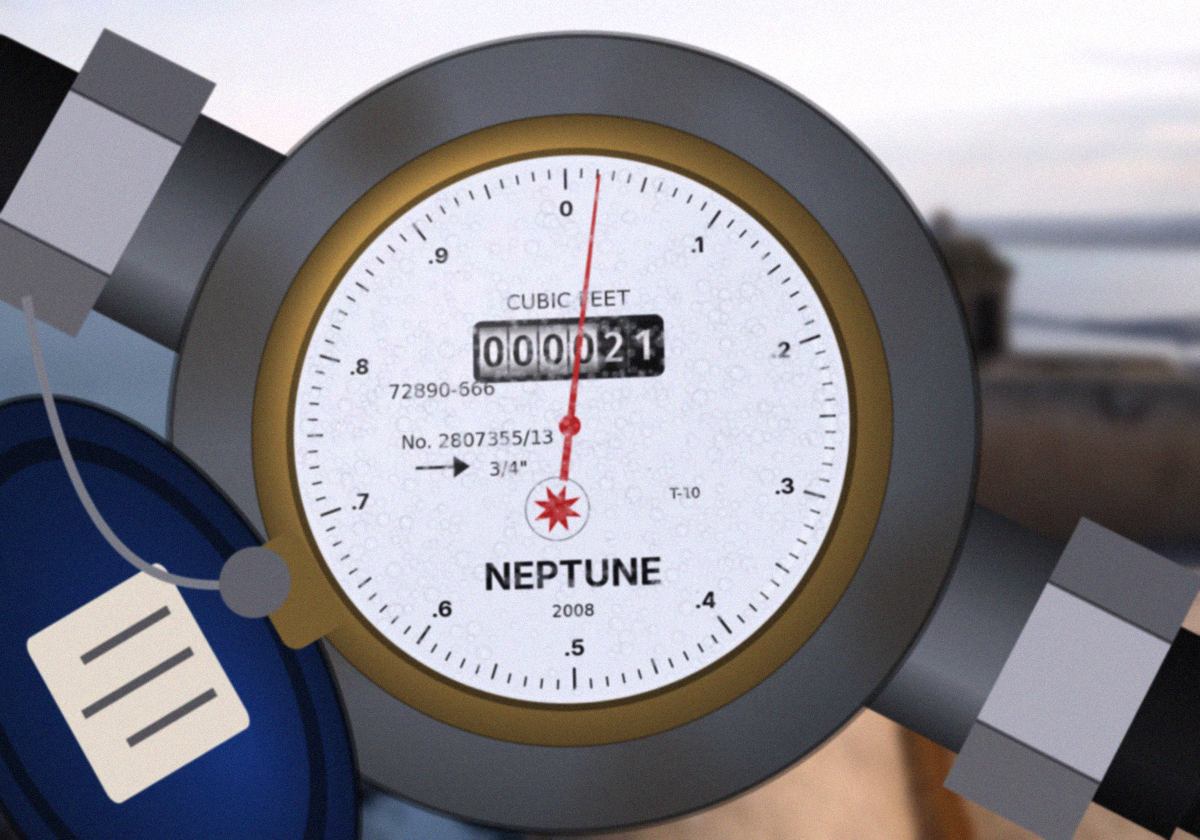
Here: 21.02 ft³
